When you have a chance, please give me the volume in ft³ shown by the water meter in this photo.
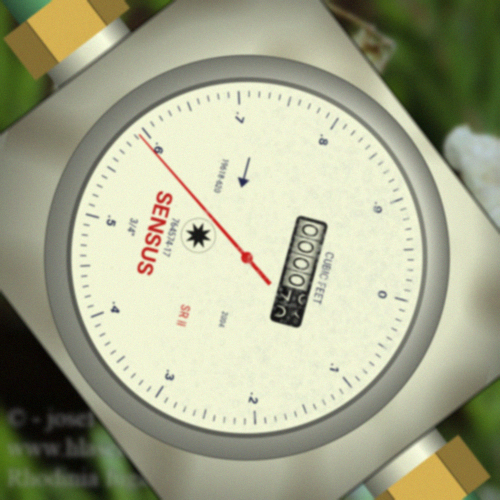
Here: 69.59 ft³
